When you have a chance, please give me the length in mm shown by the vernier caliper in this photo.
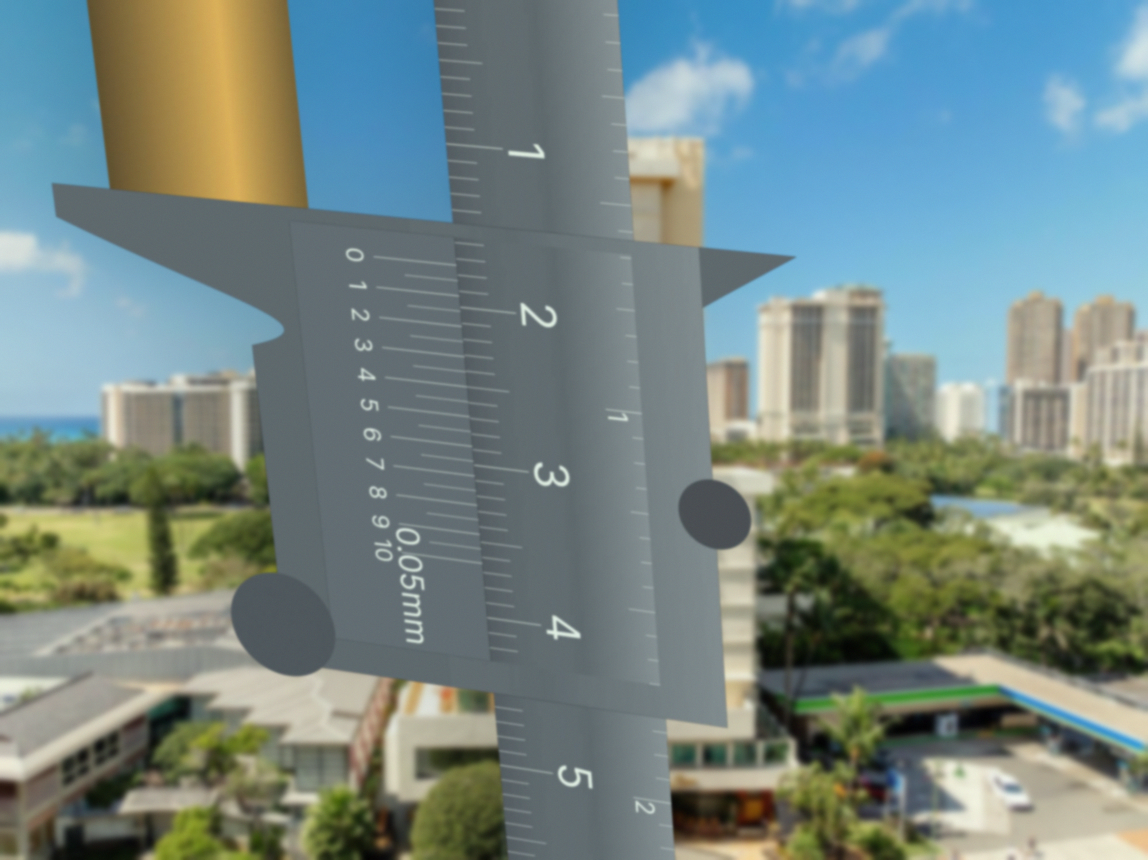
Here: 17.4 mm
